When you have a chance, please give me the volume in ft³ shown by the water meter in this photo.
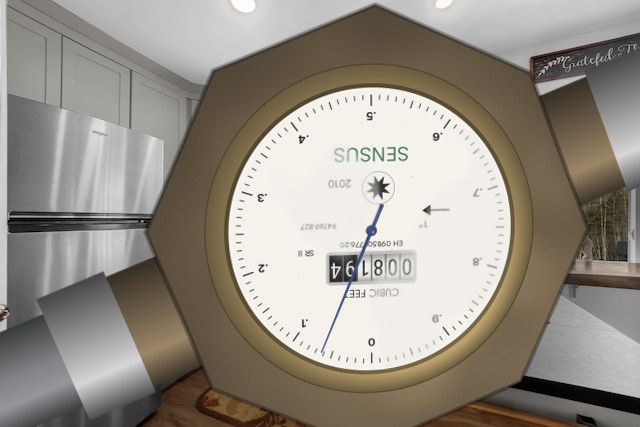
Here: 8194.06 ft³
